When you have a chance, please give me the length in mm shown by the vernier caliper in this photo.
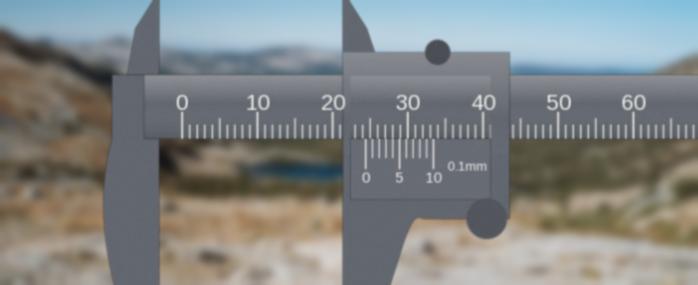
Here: 24.4 mm
